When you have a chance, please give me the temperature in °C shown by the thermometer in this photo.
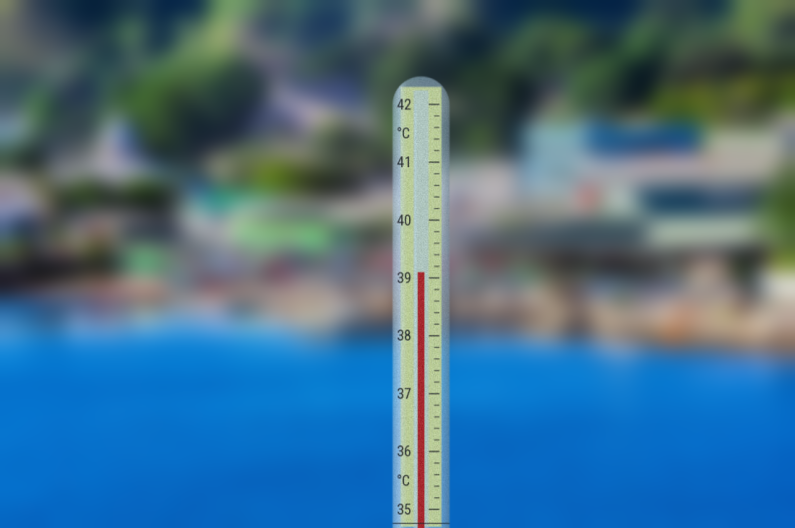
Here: 39.1 °C
